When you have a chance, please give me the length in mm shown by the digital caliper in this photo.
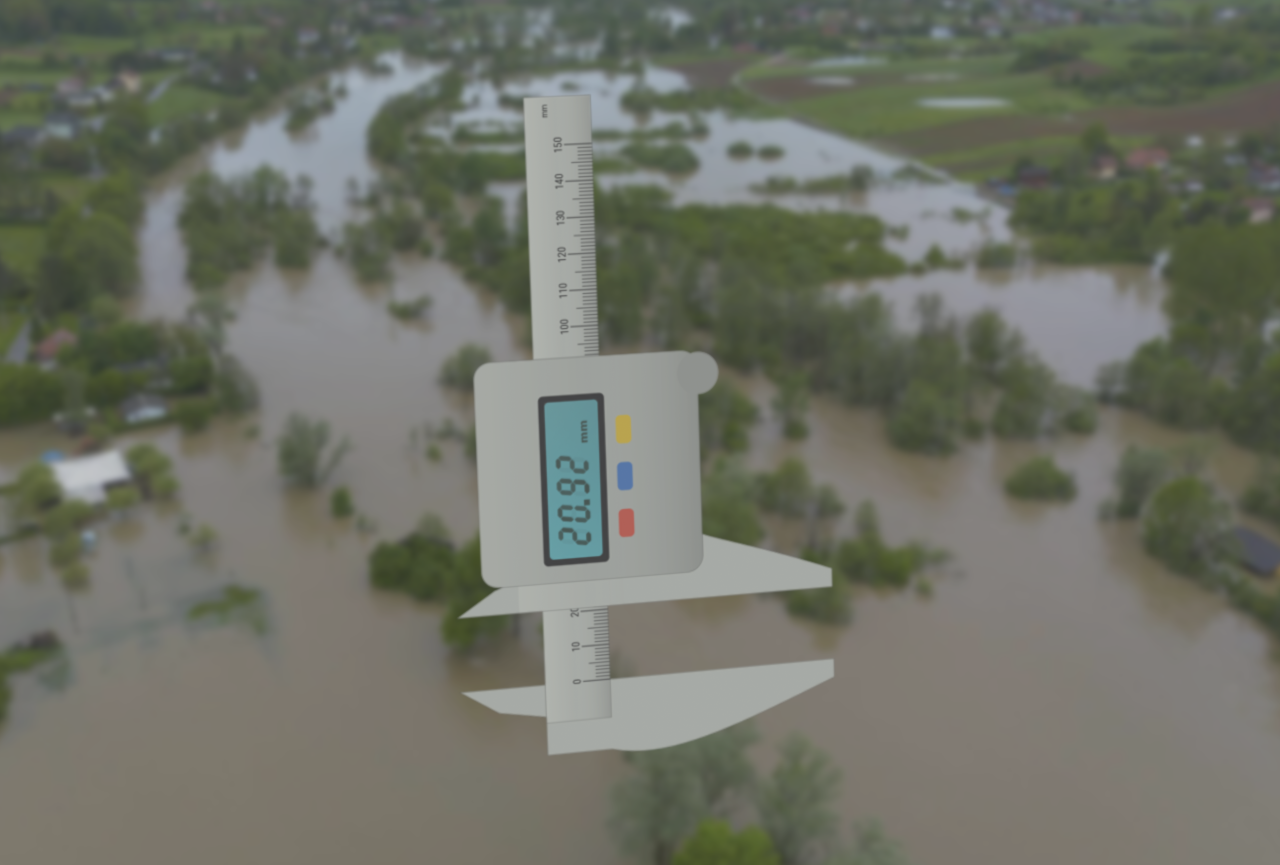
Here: 20.92 mm
